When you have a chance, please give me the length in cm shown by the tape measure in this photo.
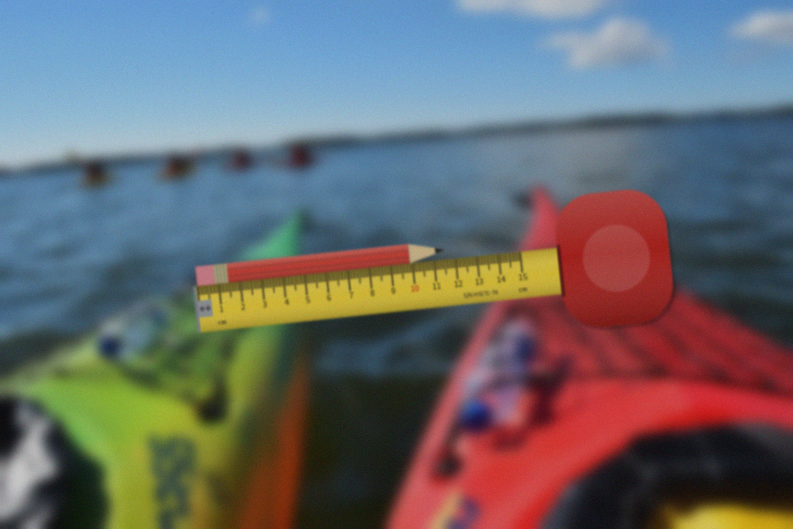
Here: 11.5 cm
